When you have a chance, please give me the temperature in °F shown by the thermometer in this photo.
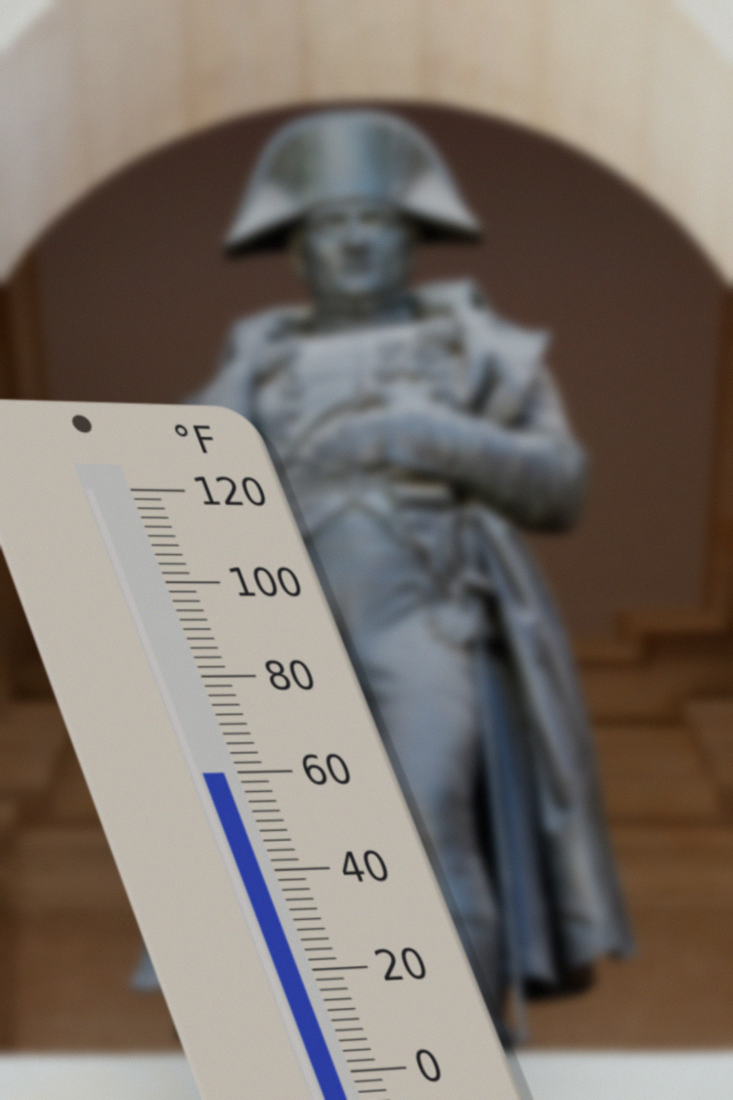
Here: 60 °F
